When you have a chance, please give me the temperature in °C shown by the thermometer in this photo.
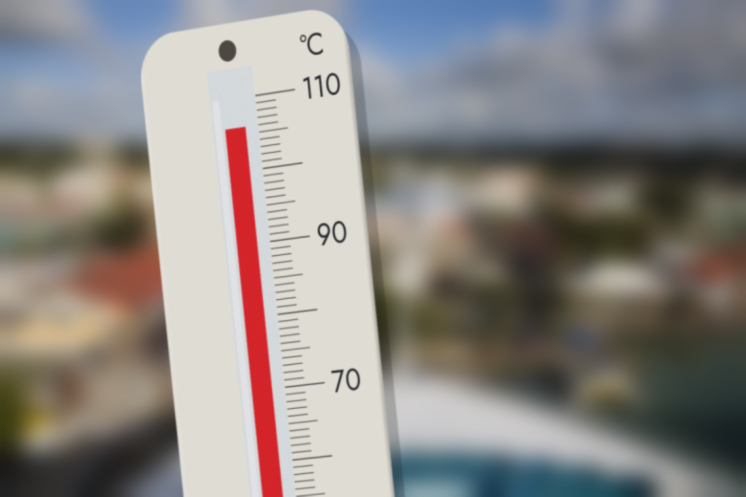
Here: 106 °C
